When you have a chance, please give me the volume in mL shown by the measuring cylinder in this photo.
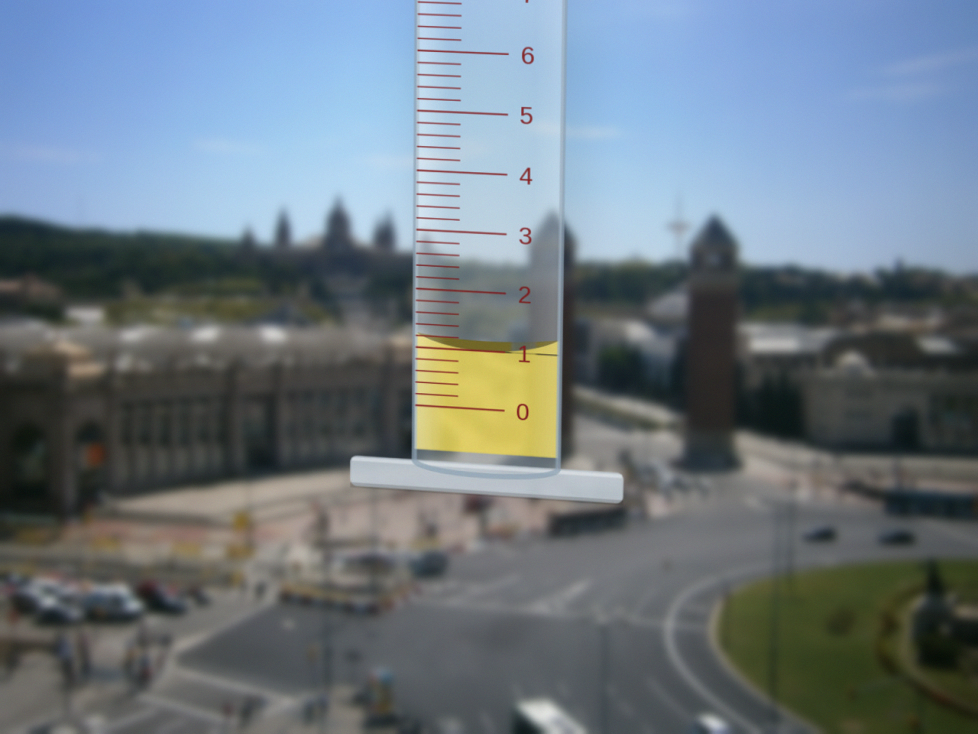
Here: 1 mL
